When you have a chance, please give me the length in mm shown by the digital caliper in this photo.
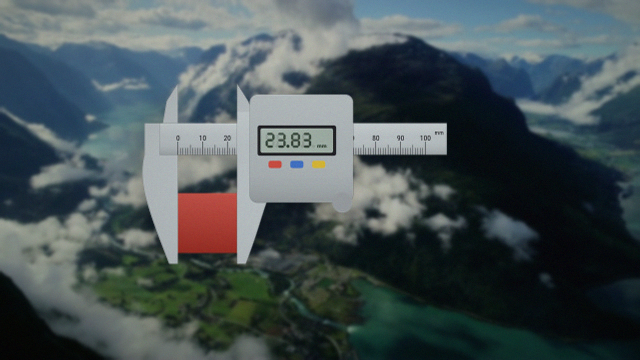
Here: 23.83 mm
